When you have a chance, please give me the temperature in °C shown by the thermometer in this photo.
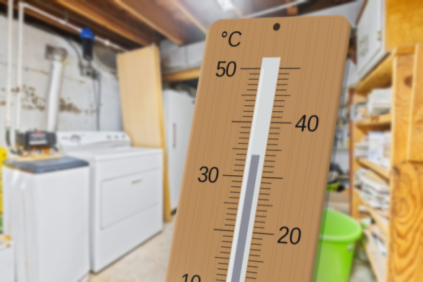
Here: 34 °C
